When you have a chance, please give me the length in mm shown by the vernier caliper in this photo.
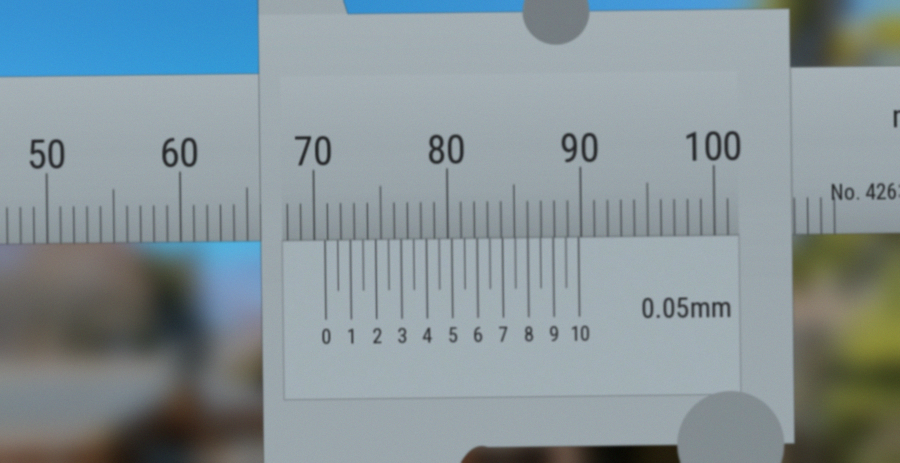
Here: 70.8 mm
